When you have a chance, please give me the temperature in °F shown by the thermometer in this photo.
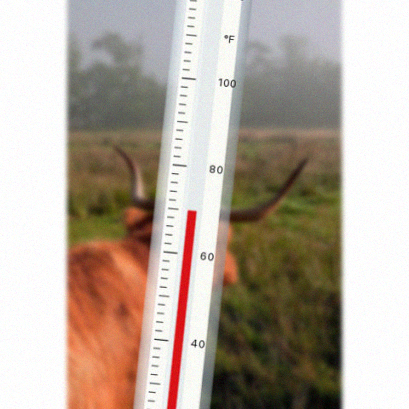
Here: 70 °F
